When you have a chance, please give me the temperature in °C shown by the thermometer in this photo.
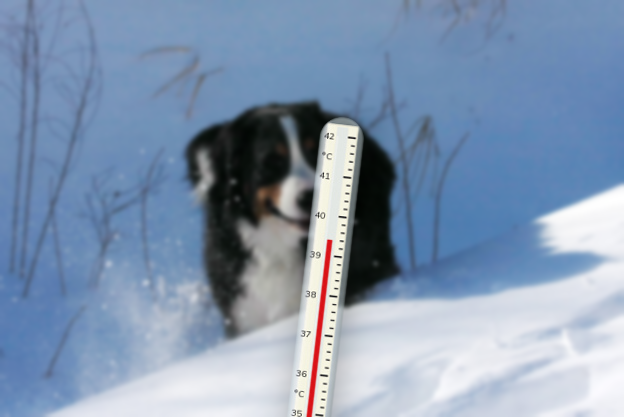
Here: 39.4 °C
